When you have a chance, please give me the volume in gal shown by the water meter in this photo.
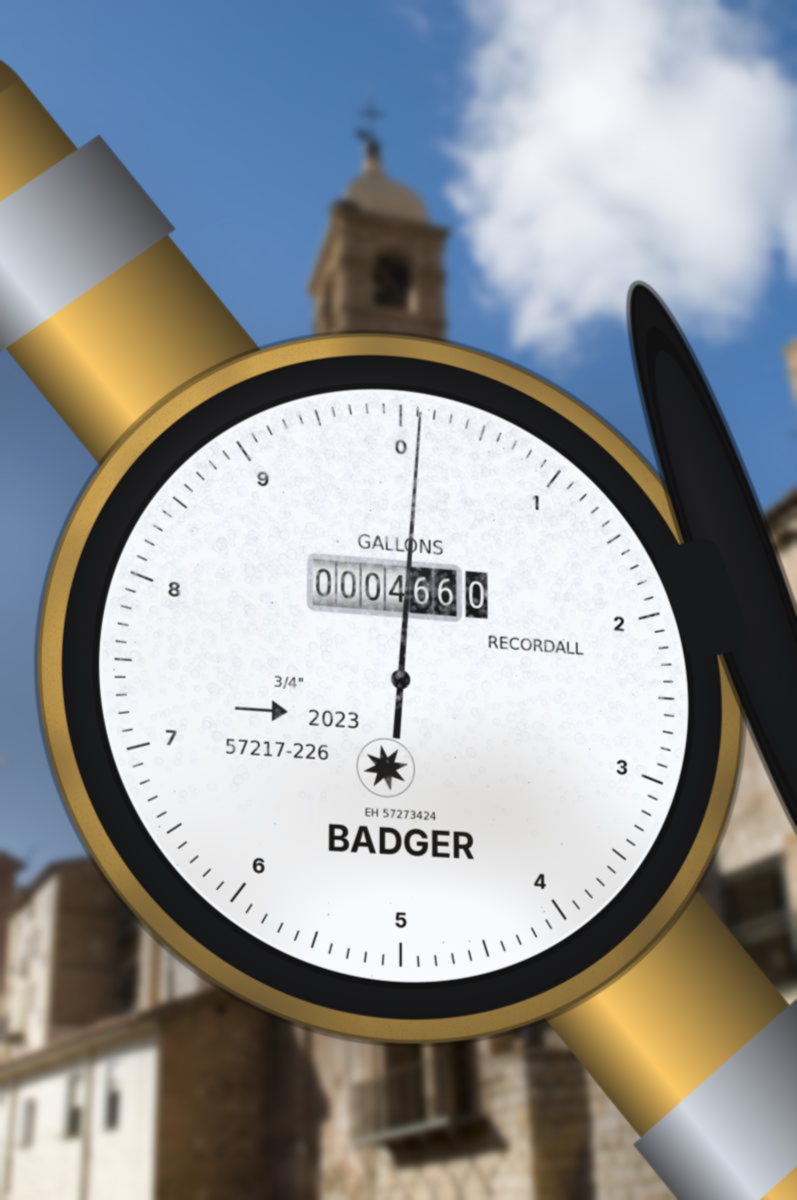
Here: 4660.1 gal
